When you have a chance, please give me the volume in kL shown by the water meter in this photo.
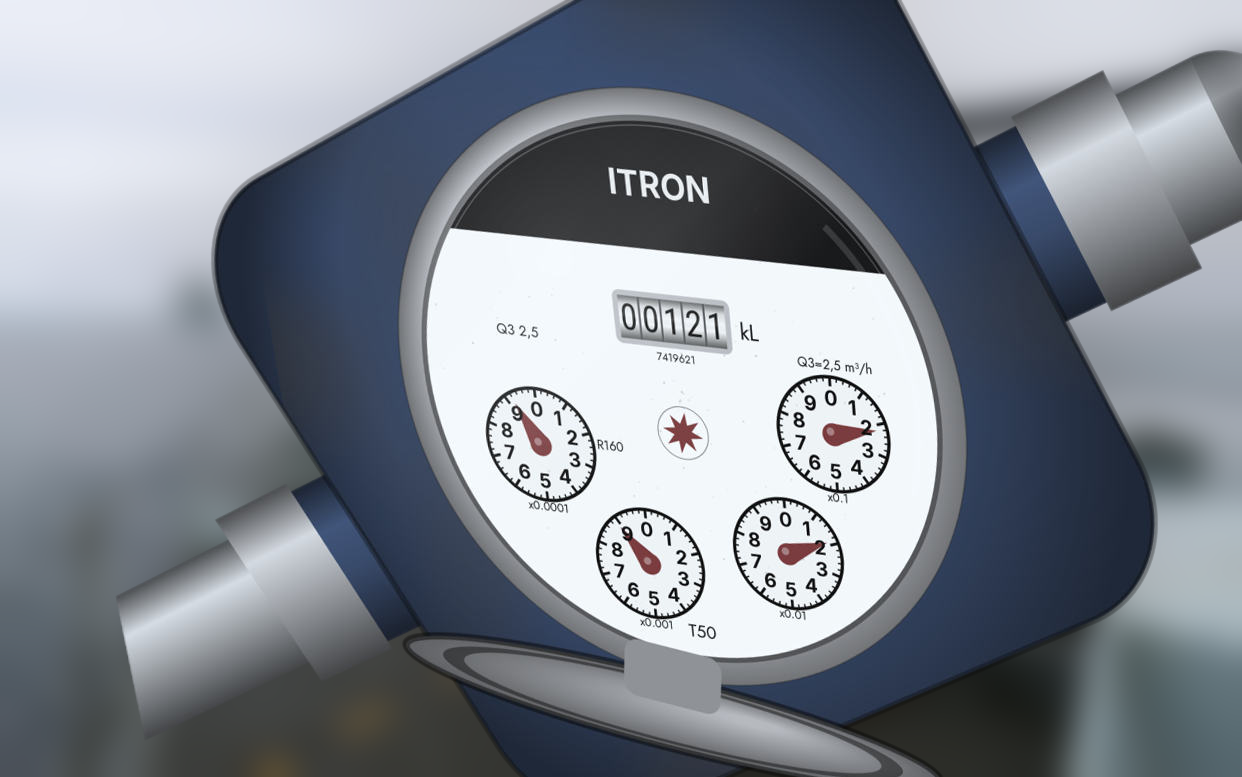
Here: 121.2189 kL
